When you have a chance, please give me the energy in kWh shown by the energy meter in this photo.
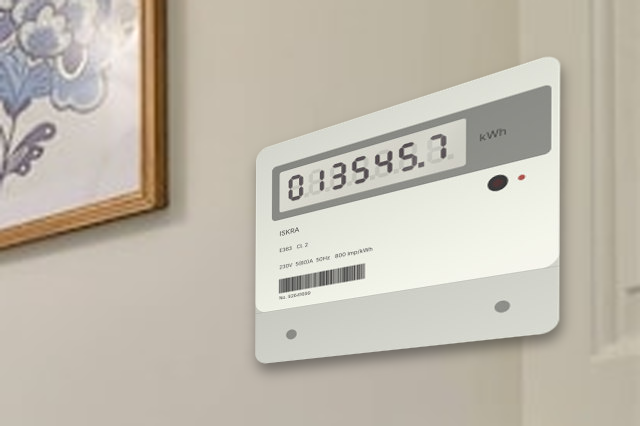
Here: 13545.7 kWh
